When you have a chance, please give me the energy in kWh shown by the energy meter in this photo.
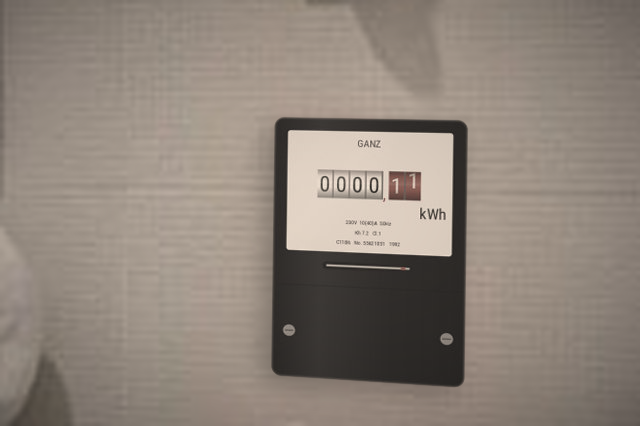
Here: 0.11 kWh
